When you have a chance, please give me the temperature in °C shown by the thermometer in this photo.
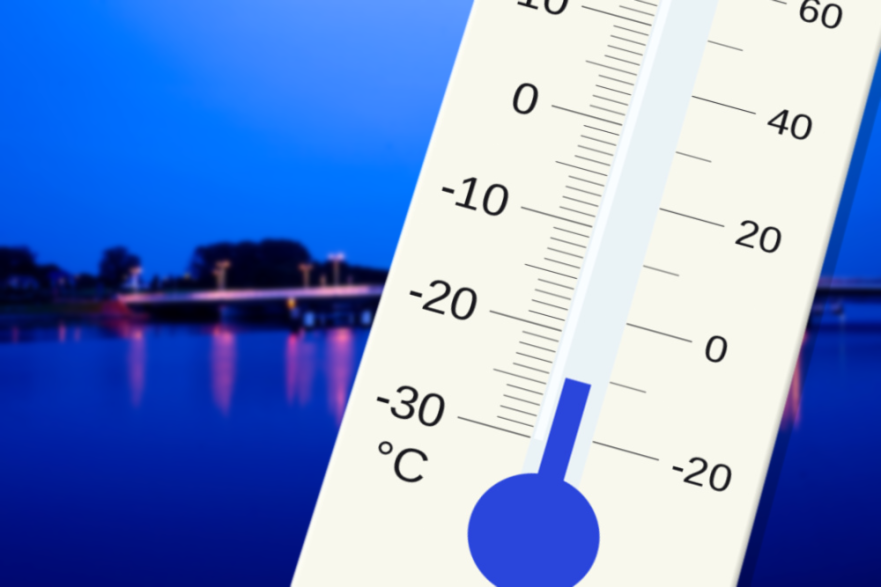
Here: -24 °C
